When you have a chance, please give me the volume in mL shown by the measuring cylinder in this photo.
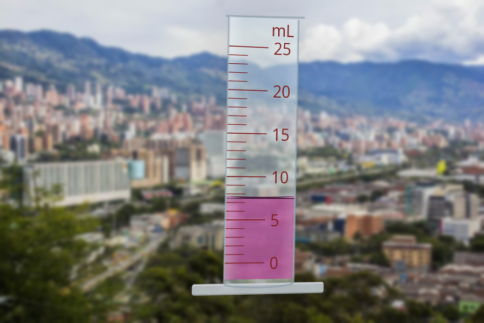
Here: 7.5 mL
